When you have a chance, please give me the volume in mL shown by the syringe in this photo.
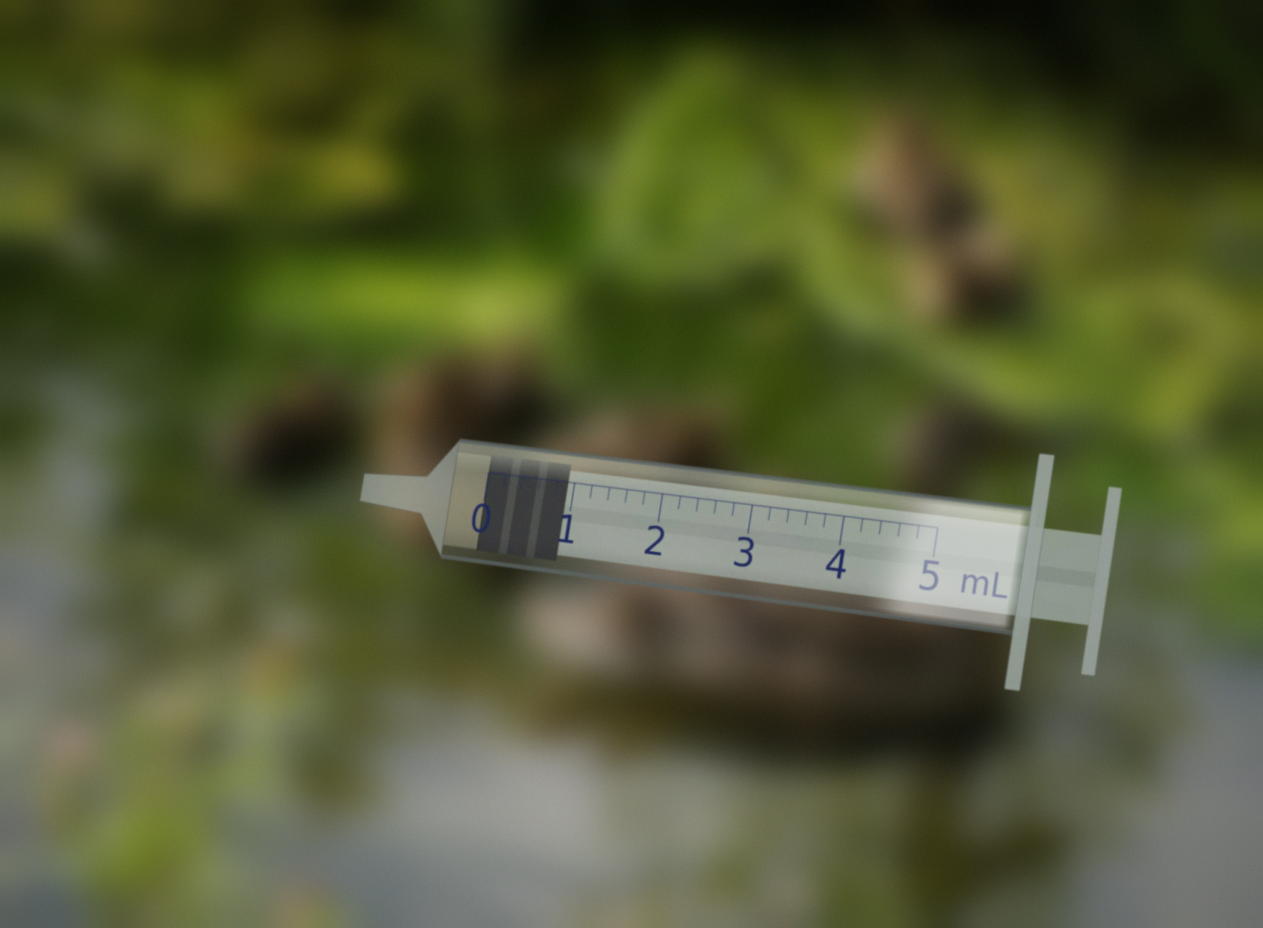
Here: 0 mL
